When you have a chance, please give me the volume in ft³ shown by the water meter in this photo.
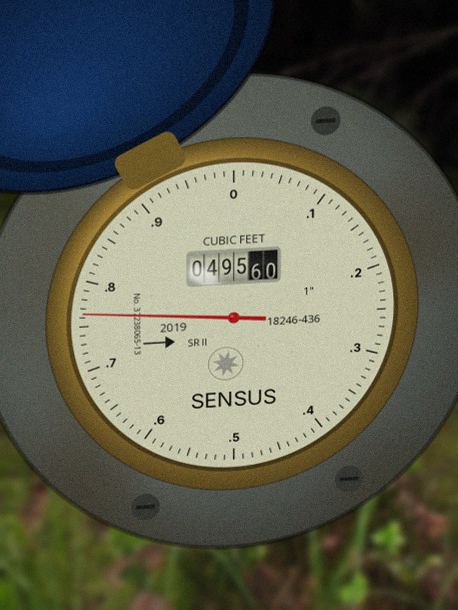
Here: 49559.76 ft³
